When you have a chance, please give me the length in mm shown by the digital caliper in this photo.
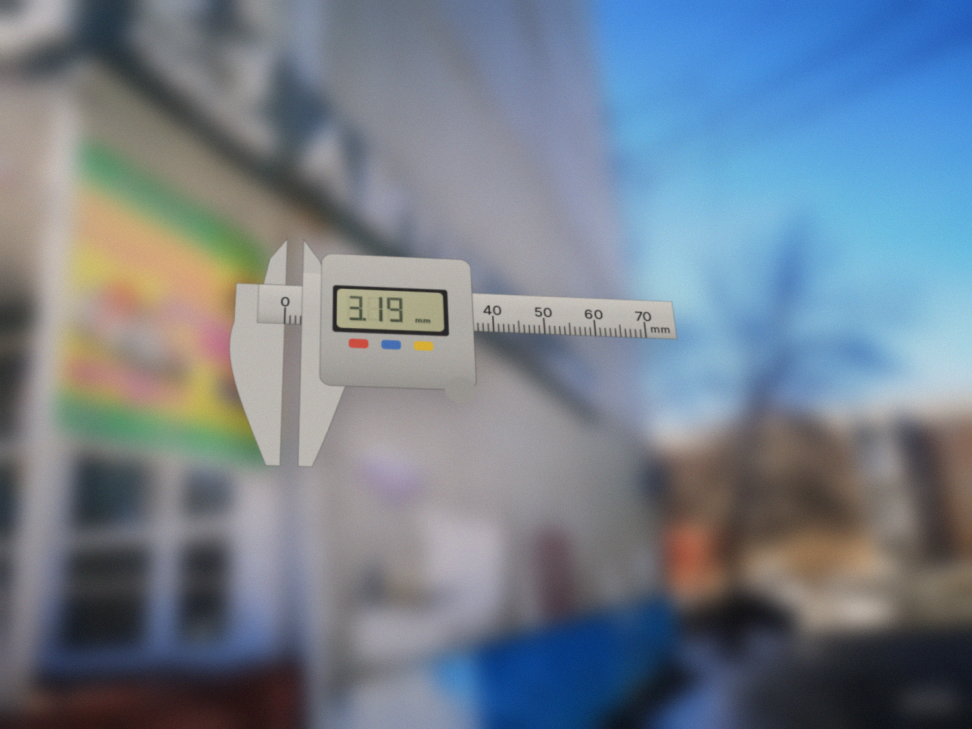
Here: 3.19 mm
